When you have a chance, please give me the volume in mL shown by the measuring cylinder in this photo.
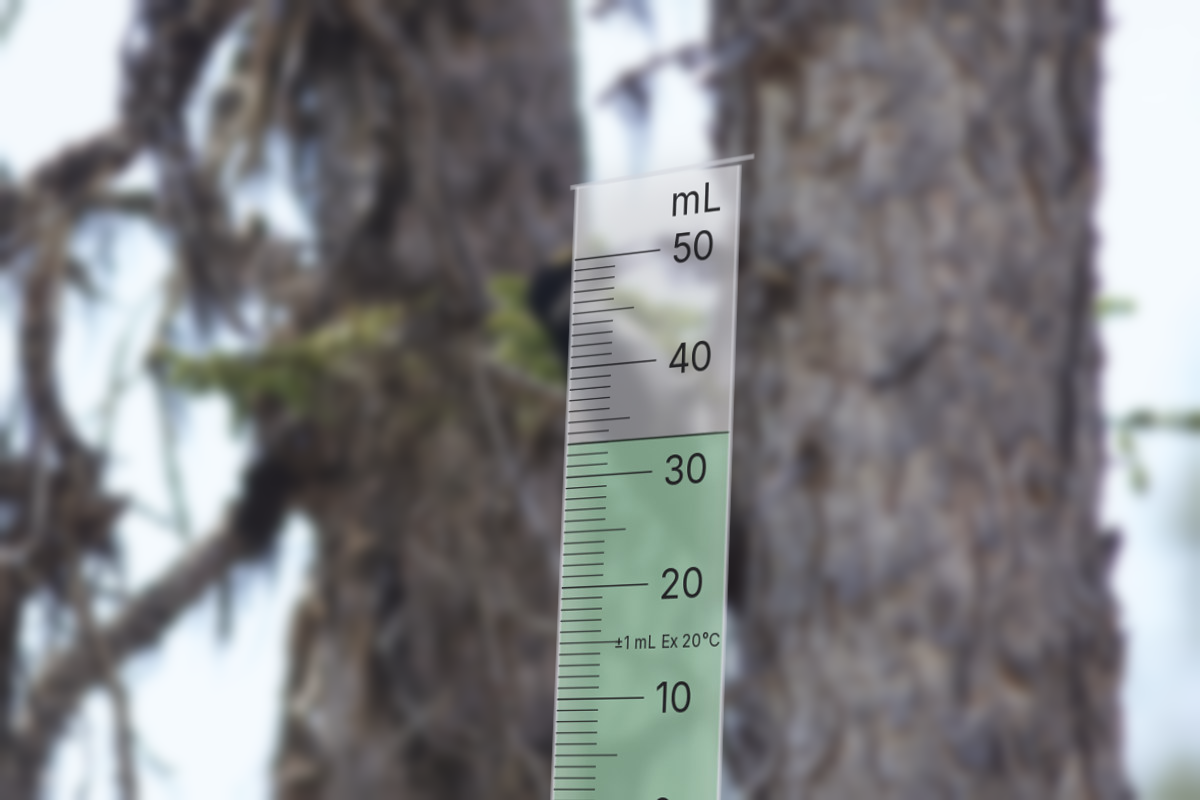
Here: 33 mL
